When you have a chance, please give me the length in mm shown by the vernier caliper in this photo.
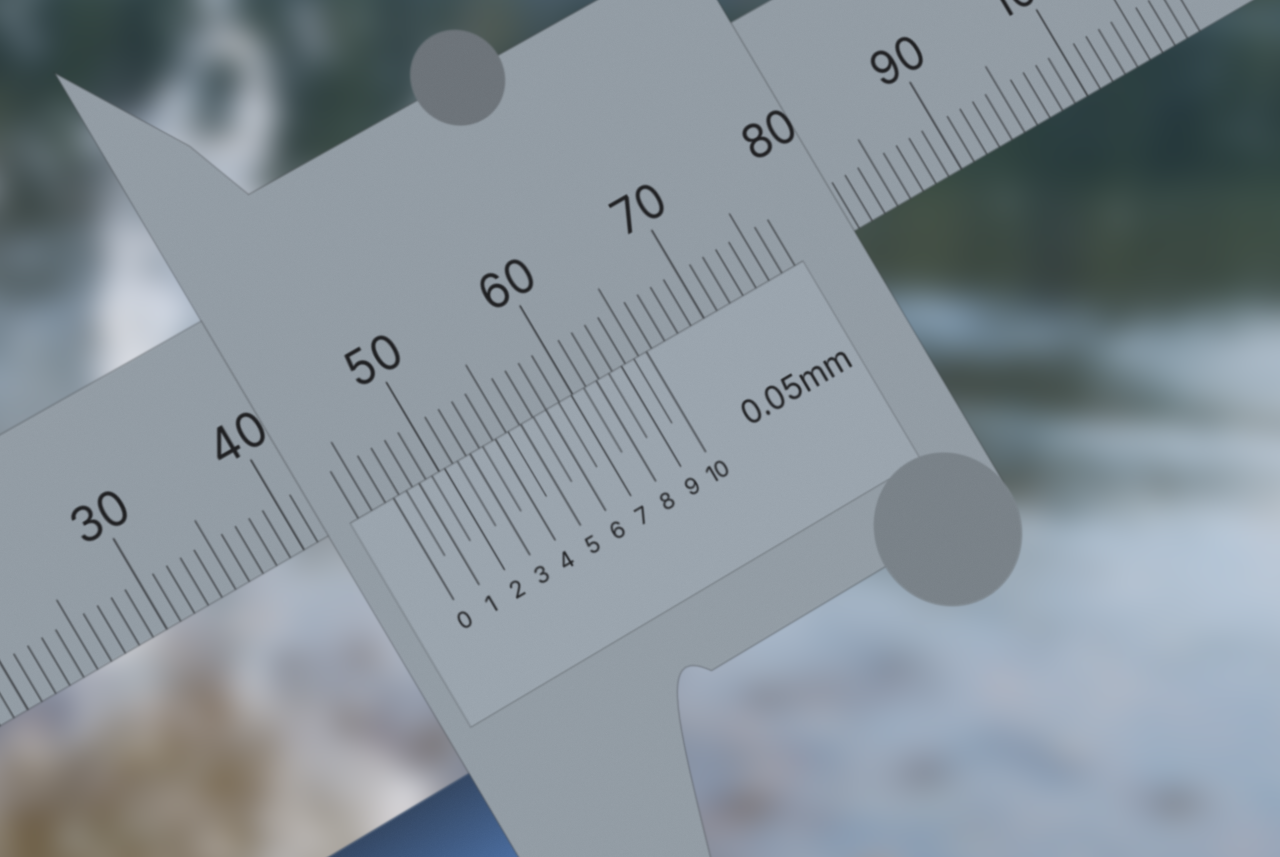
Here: 46.6 mm
